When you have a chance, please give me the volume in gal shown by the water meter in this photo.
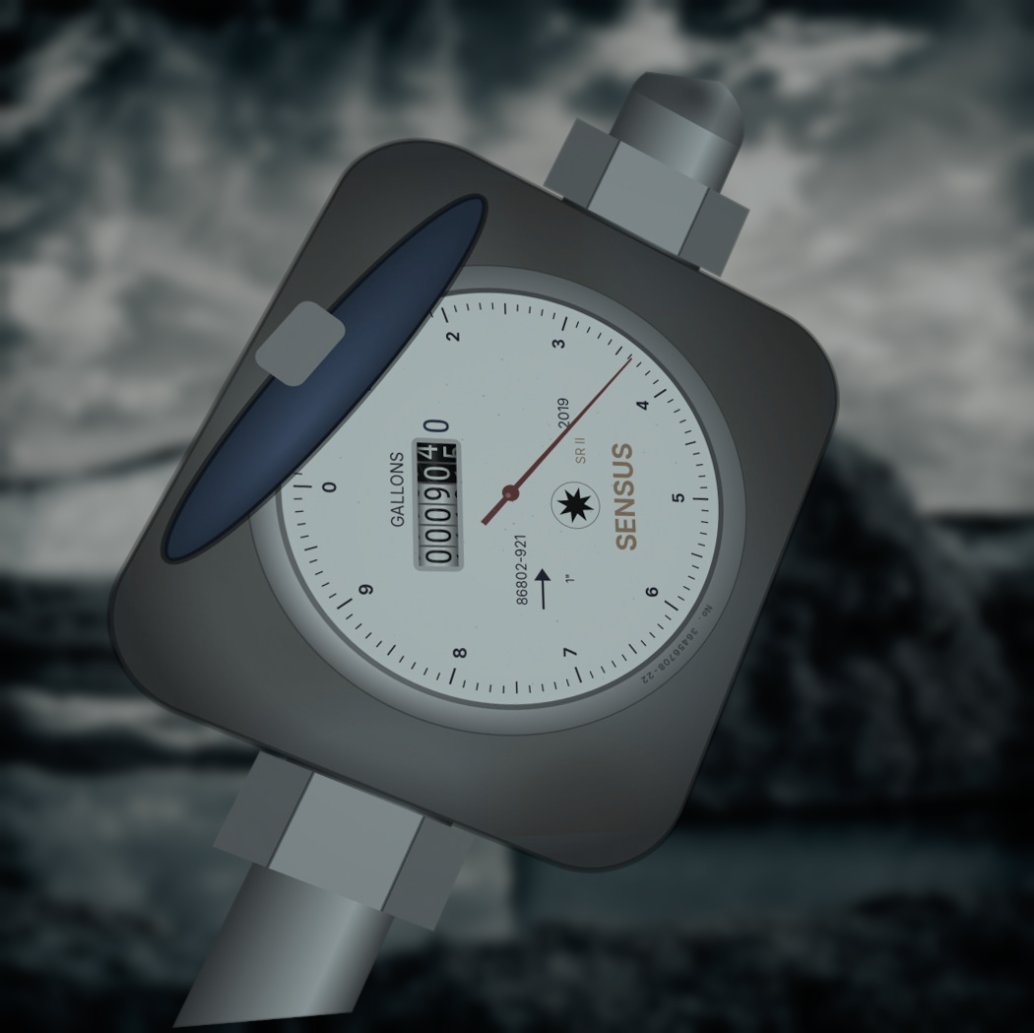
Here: 9043.6 gal
